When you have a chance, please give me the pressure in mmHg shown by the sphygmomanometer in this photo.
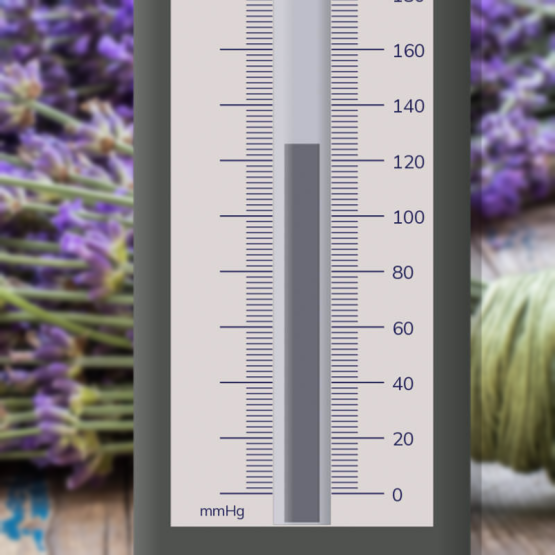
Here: 126 mmHg
